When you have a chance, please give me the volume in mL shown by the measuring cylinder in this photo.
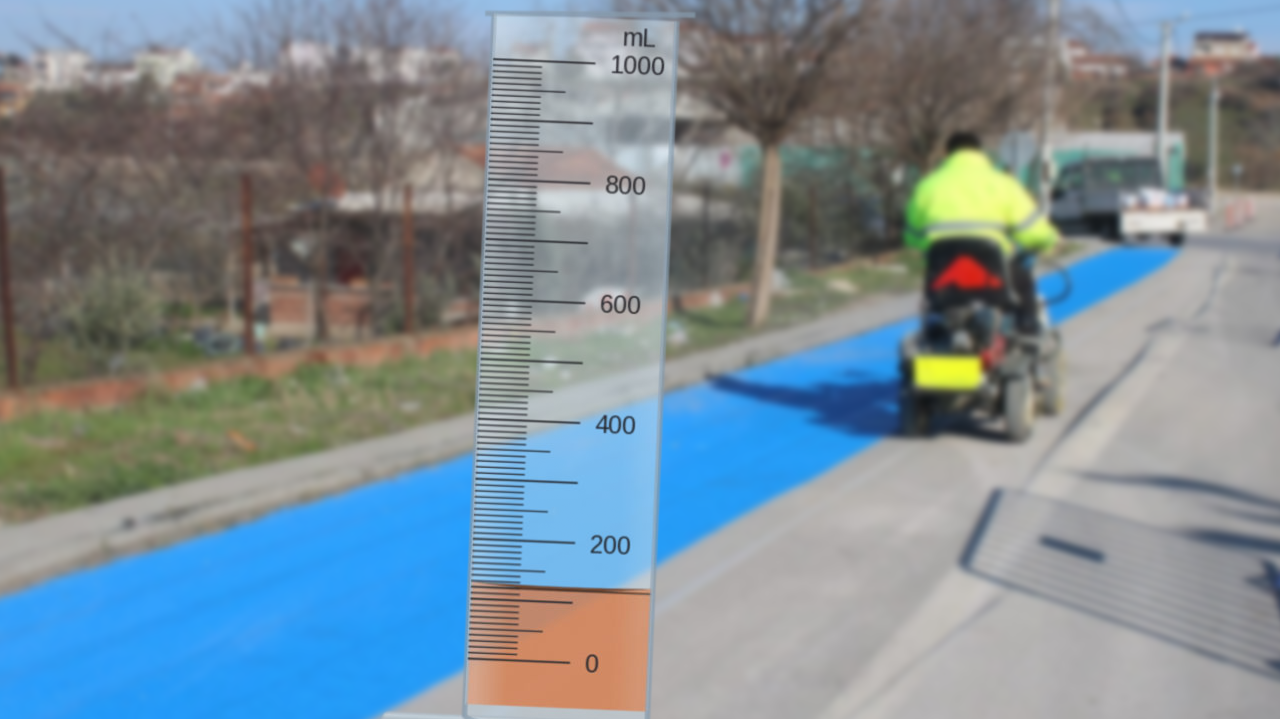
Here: 120 mL
